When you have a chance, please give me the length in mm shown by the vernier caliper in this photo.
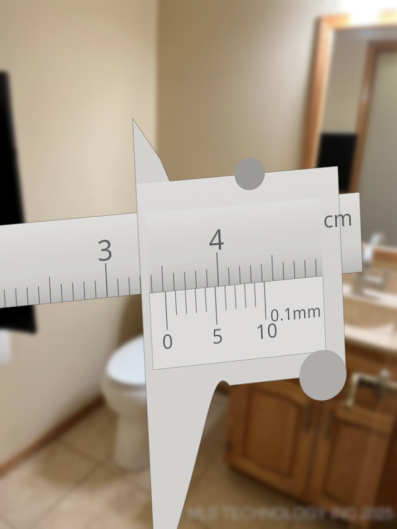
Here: 35.2 mm
